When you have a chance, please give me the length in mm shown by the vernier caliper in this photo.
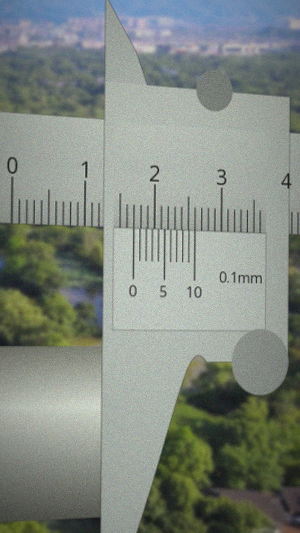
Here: 17.0 mm
